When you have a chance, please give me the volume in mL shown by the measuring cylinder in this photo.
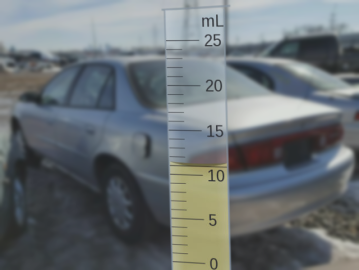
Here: 11 mL
